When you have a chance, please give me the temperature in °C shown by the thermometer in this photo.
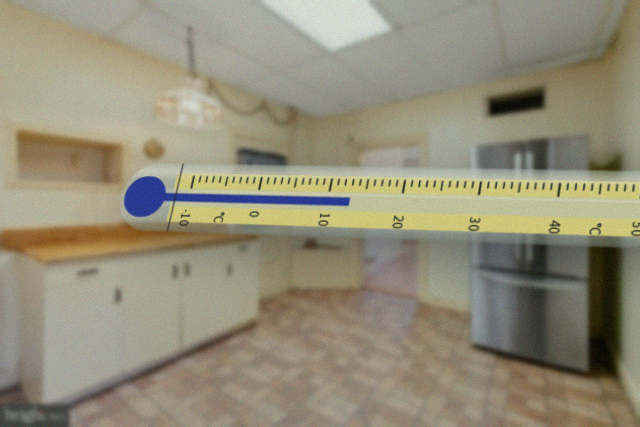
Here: 13 °C
